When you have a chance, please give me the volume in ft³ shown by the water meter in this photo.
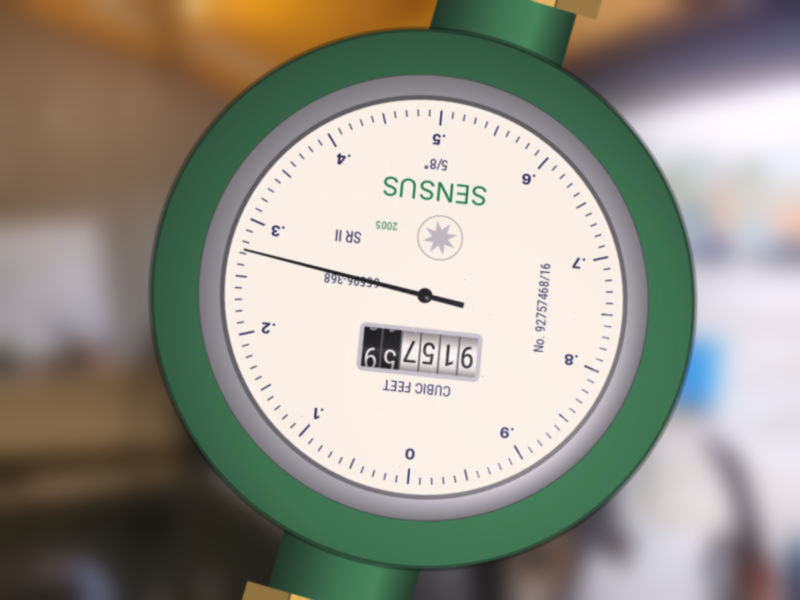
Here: 915759.27 ft³
